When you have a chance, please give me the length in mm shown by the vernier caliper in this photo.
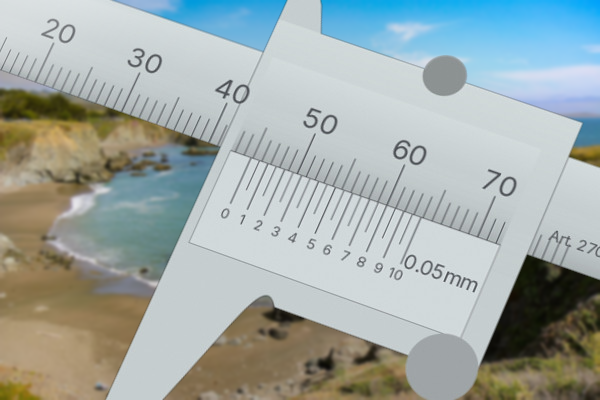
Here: 44.8 mm
